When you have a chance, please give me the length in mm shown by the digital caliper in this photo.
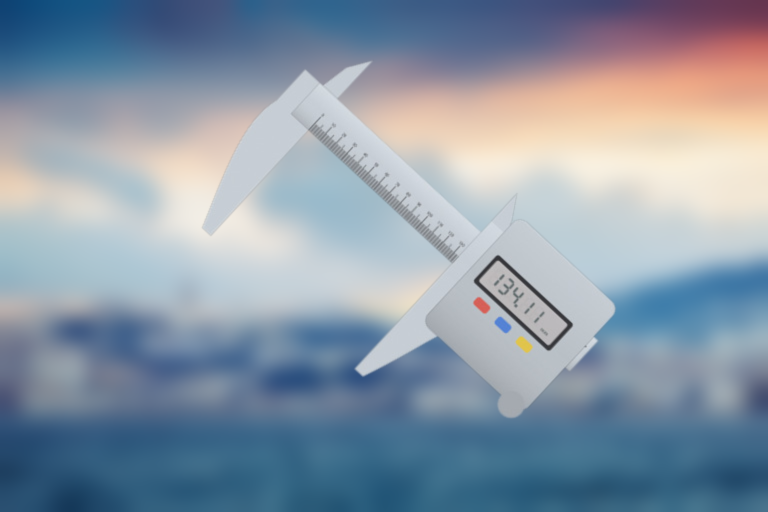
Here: 134.11 mm
